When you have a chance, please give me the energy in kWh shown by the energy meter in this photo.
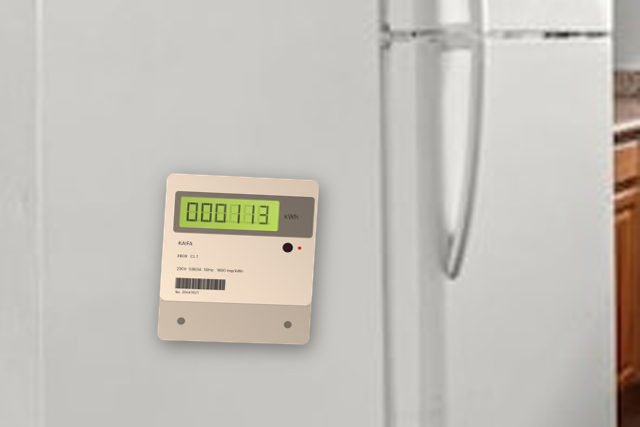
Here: 113 kWh
